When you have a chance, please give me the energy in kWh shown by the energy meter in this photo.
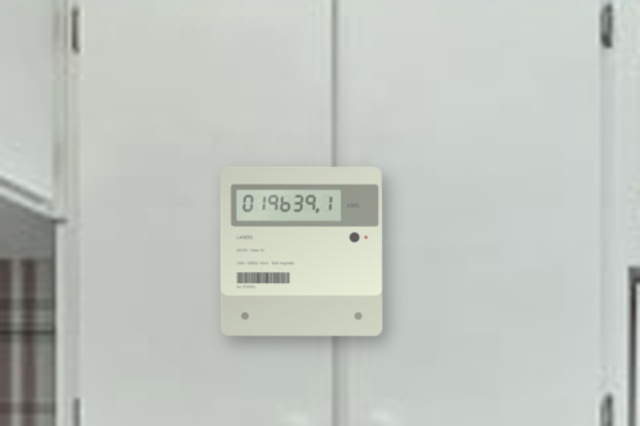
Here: 19639.1 kWh
